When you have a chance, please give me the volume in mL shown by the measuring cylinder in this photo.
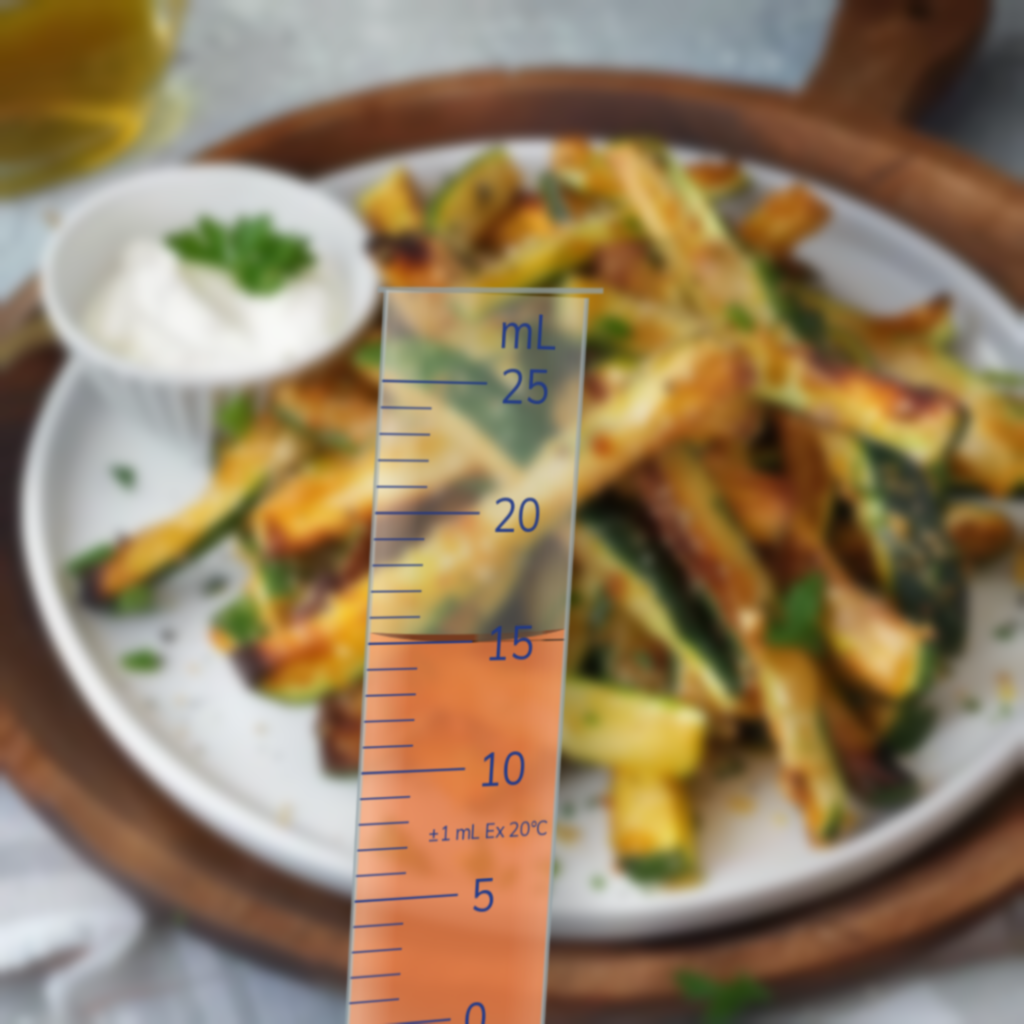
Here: 15 mL
